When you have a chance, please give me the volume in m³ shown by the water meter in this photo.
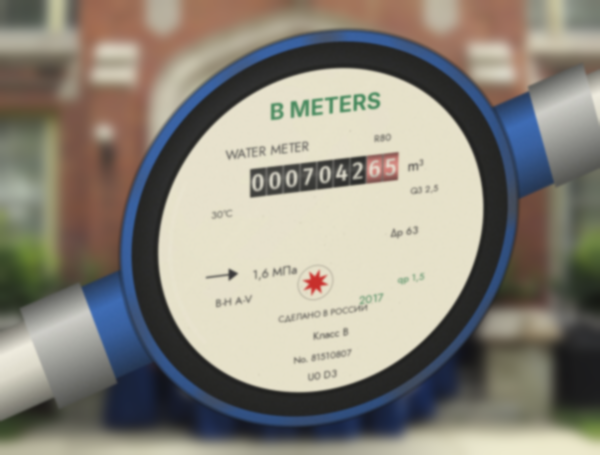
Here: 7042.65 m³
